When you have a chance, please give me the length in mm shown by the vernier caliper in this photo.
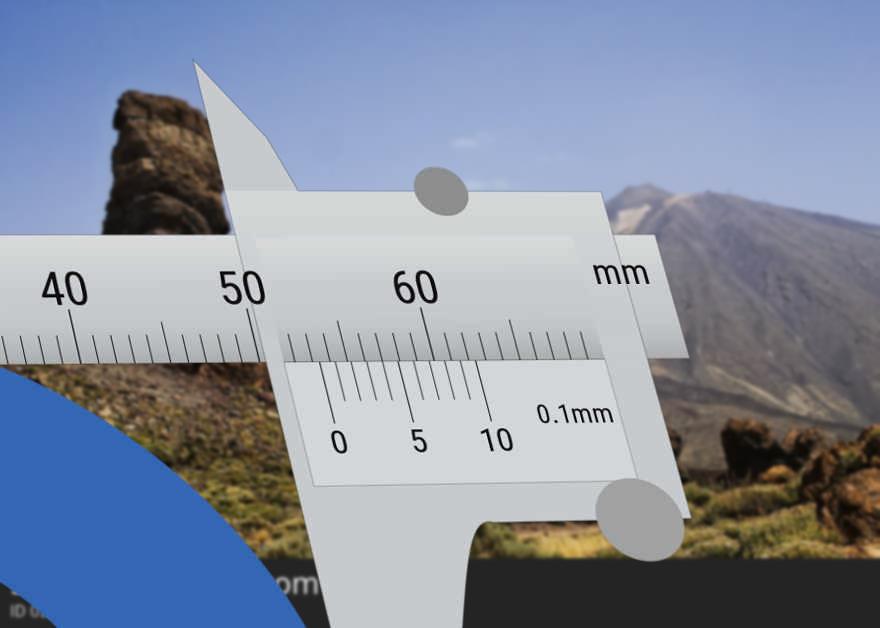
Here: 53.4 mm
